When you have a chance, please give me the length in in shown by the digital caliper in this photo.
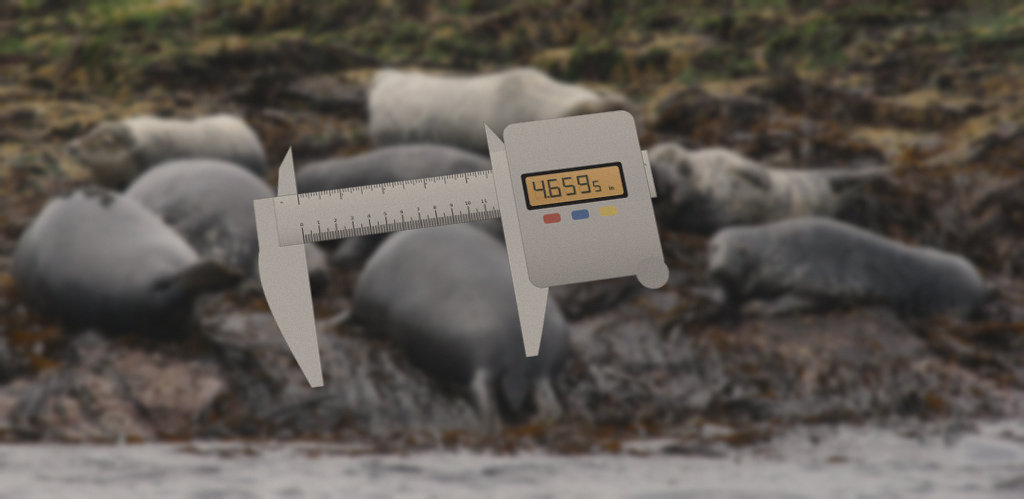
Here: 4.6595 in
